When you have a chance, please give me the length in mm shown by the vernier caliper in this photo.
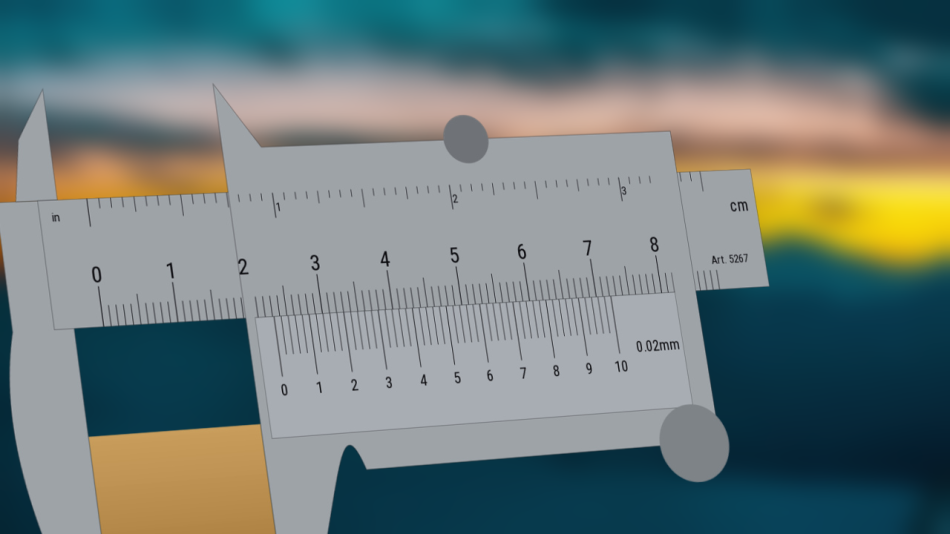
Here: 23.2 mm
